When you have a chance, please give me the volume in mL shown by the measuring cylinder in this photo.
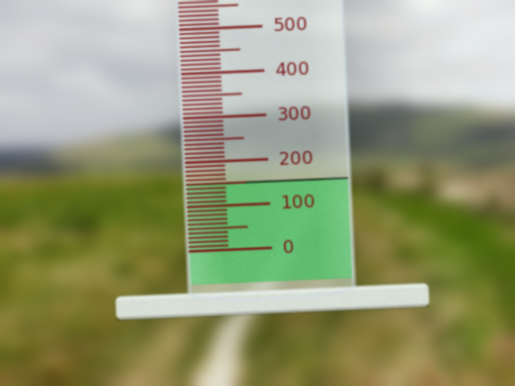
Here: 150 mL
